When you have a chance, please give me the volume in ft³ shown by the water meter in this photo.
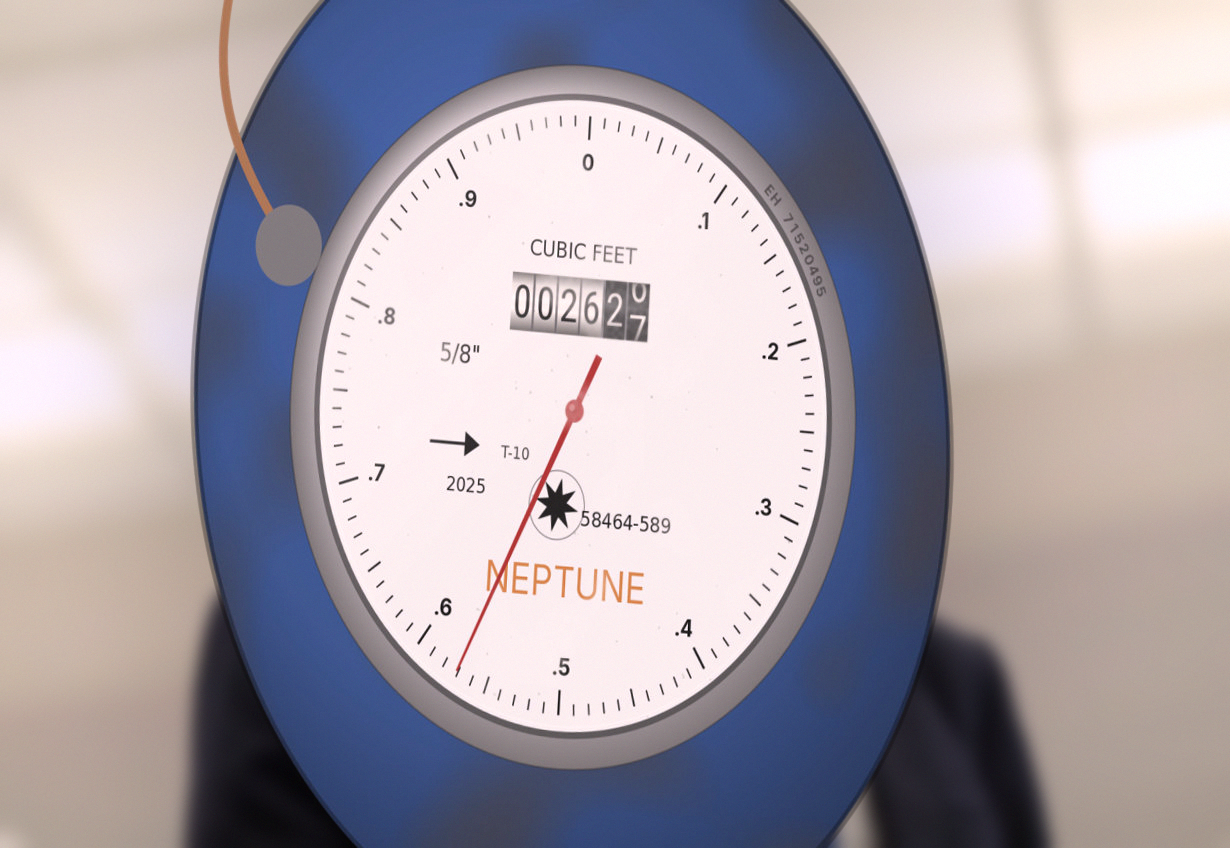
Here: 2626.57 ft³
